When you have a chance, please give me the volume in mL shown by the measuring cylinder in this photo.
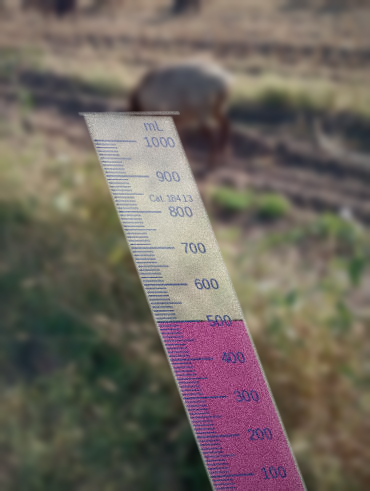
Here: 500 mL
